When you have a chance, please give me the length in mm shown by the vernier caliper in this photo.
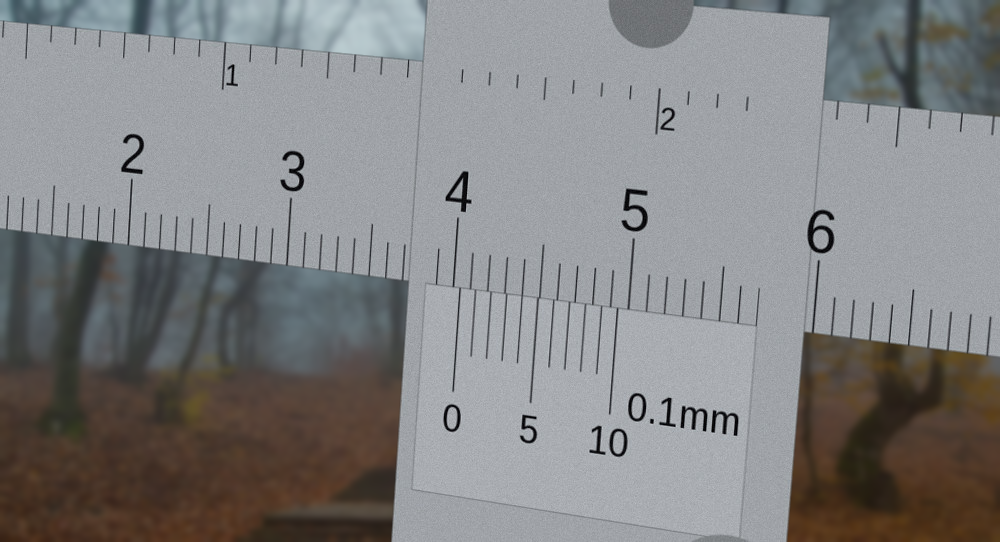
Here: 40.4 mm
